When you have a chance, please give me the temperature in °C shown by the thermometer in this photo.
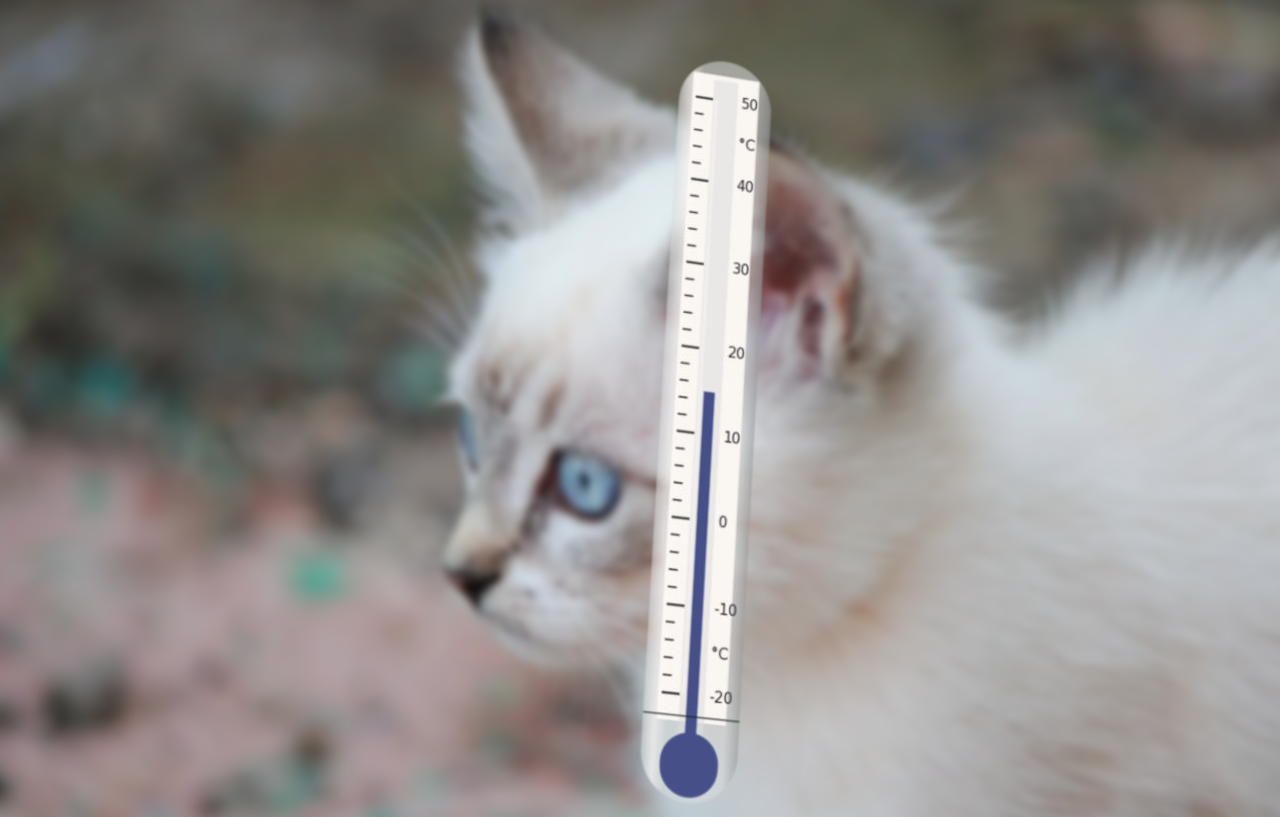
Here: 15 °C
